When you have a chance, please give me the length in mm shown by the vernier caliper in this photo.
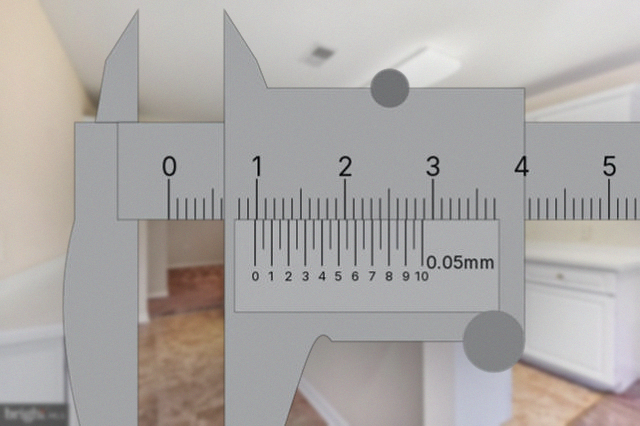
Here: 9.8 mm
